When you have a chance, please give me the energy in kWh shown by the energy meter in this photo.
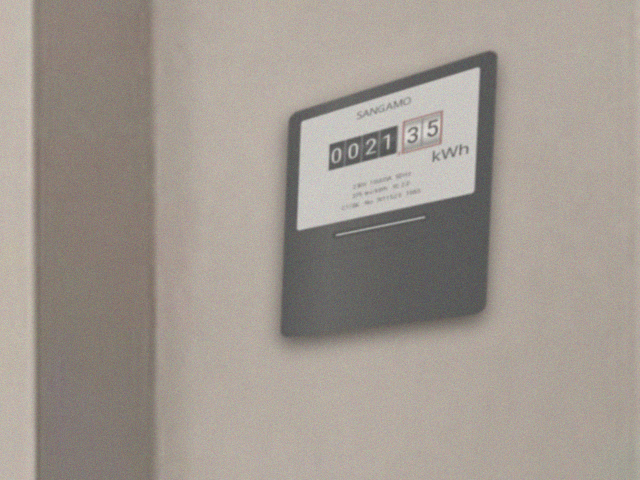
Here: 21.35 kWh
